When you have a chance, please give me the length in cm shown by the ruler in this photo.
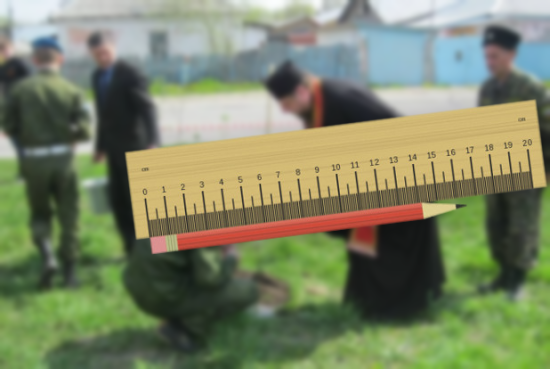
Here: 16.5 cm
